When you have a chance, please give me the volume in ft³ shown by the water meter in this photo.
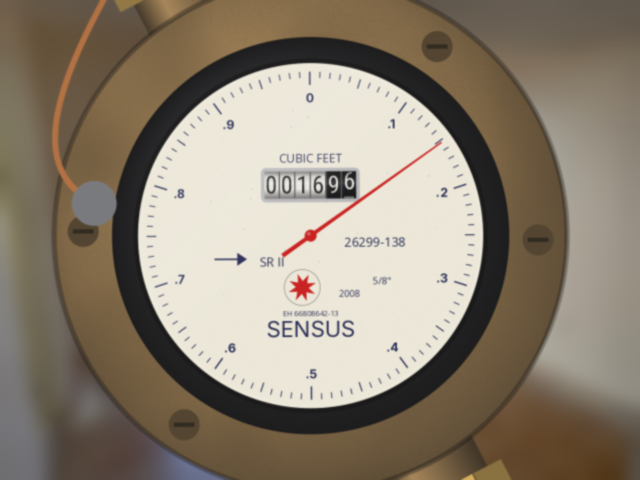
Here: 1696.15 ft³
